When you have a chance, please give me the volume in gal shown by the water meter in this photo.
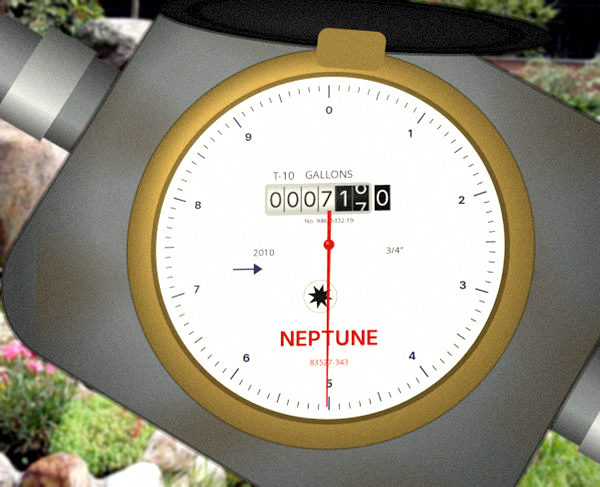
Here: 7165.0 gal
